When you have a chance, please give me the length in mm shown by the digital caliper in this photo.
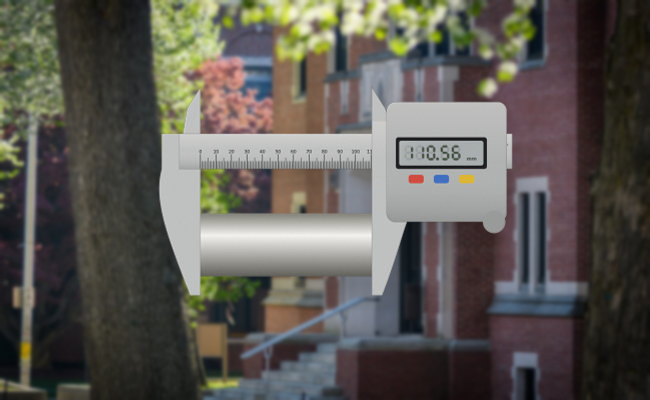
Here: 110.56 mm
